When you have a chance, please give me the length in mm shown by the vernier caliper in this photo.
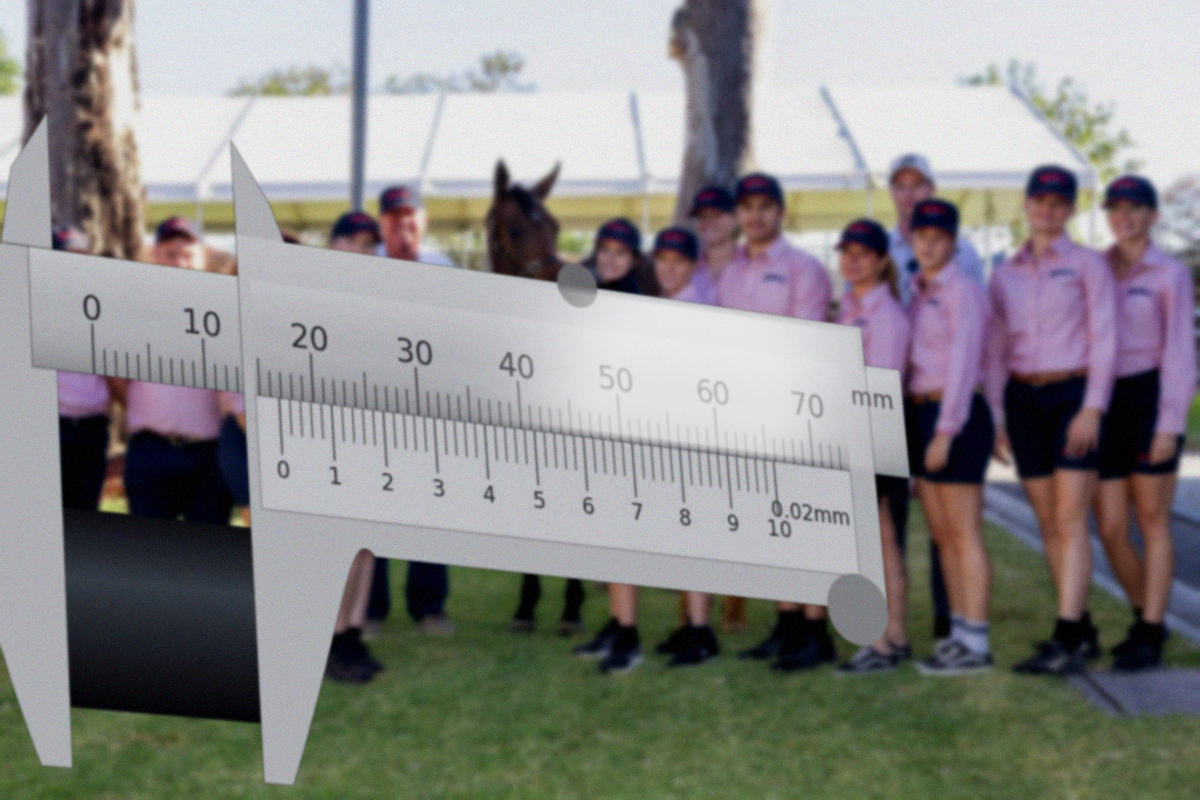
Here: 16.8 mm
